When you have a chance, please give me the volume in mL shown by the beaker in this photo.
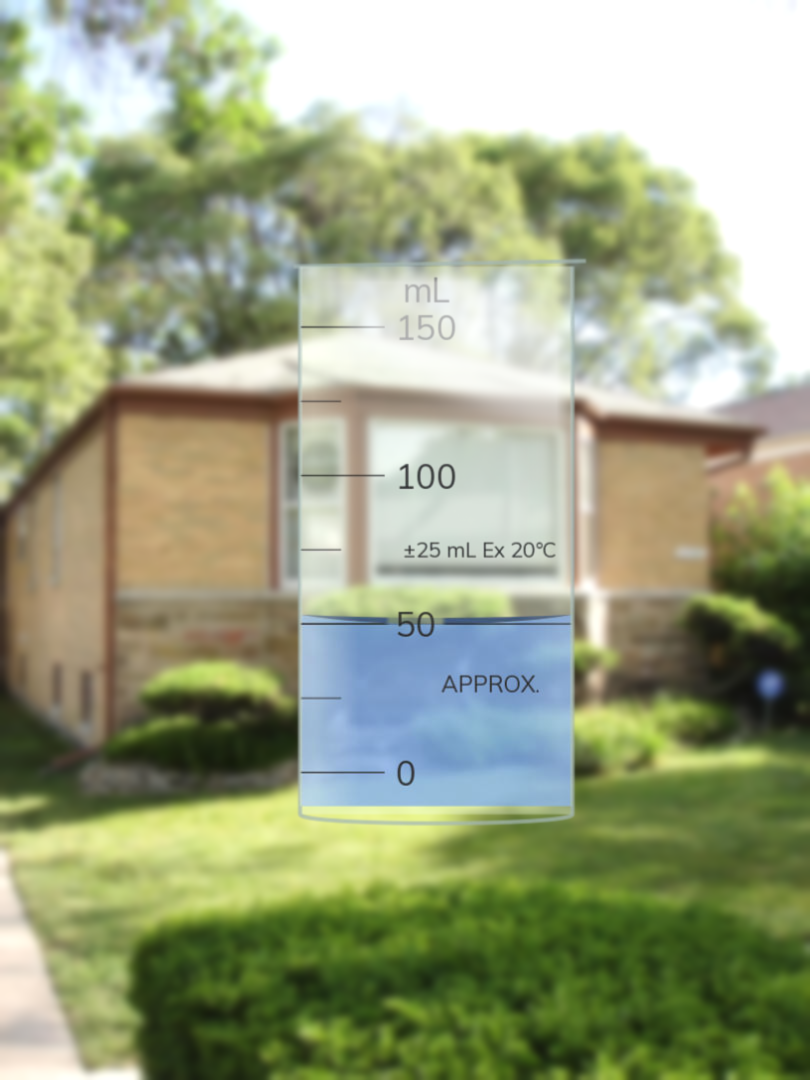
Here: 50 mL
